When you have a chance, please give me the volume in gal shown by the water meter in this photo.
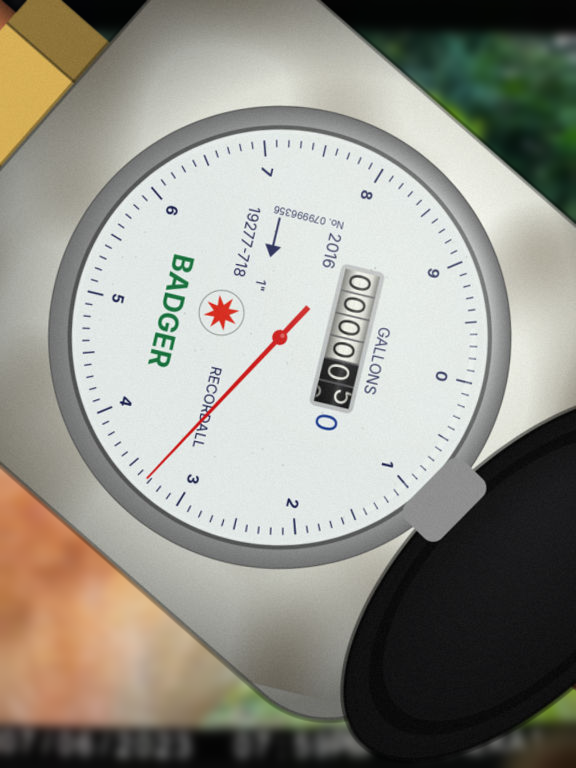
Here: 53.3 gal
